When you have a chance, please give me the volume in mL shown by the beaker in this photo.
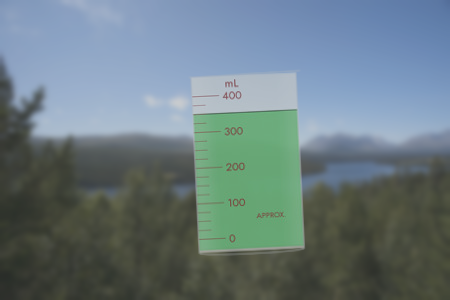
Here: 350 mL
